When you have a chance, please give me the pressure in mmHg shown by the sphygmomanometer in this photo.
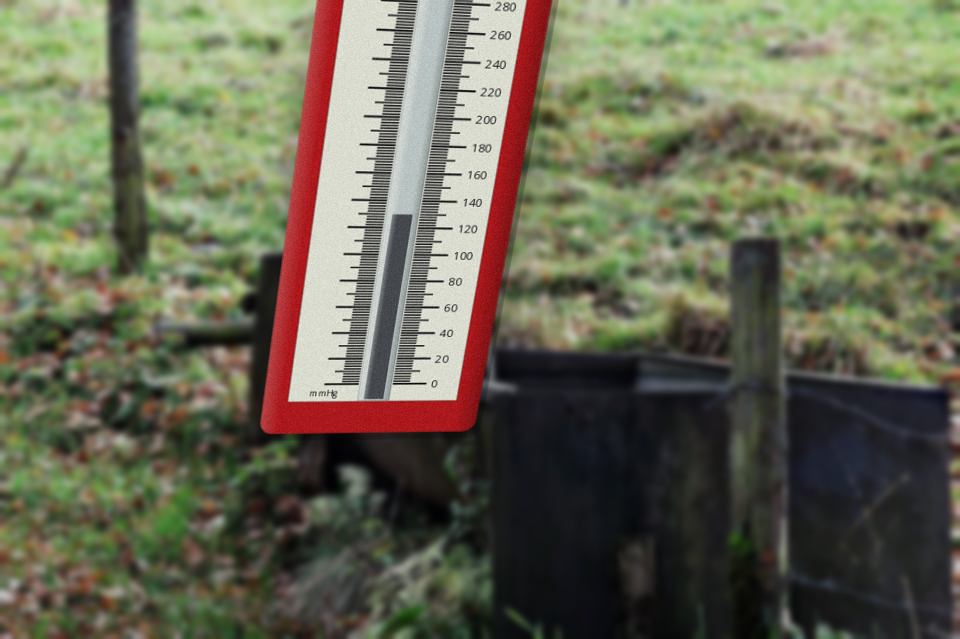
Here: 130 mmHg
